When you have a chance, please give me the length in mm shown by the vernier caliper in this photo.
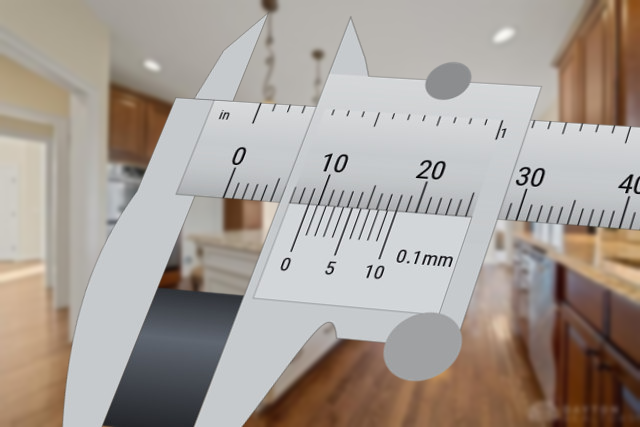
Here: 9.0 mm
